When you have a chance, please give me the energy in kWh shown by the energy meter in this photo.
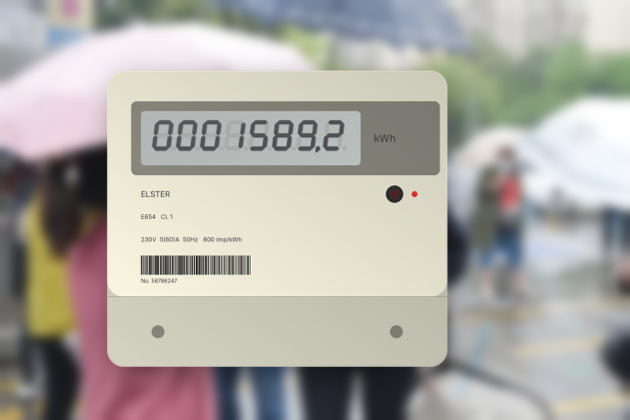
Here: 1589.2 kWh
